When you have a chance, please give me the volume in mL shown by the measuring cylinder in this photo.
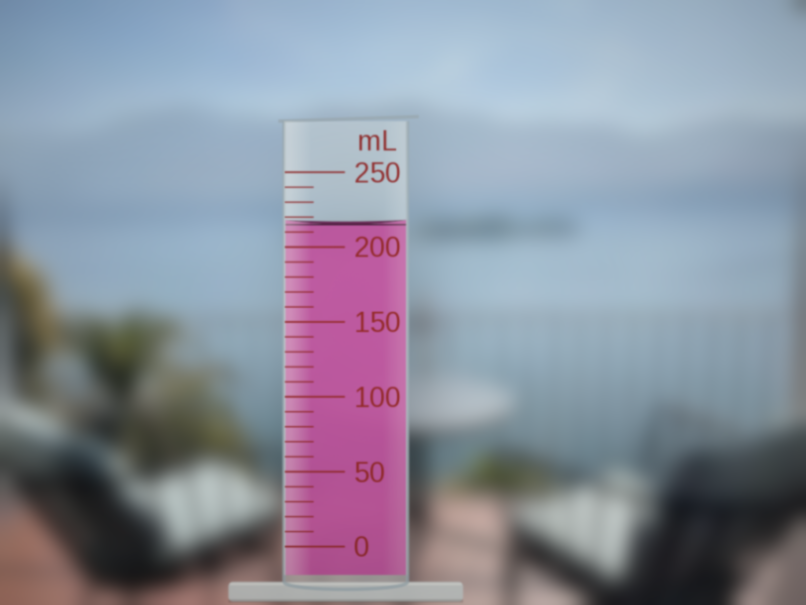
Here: 215 mL
